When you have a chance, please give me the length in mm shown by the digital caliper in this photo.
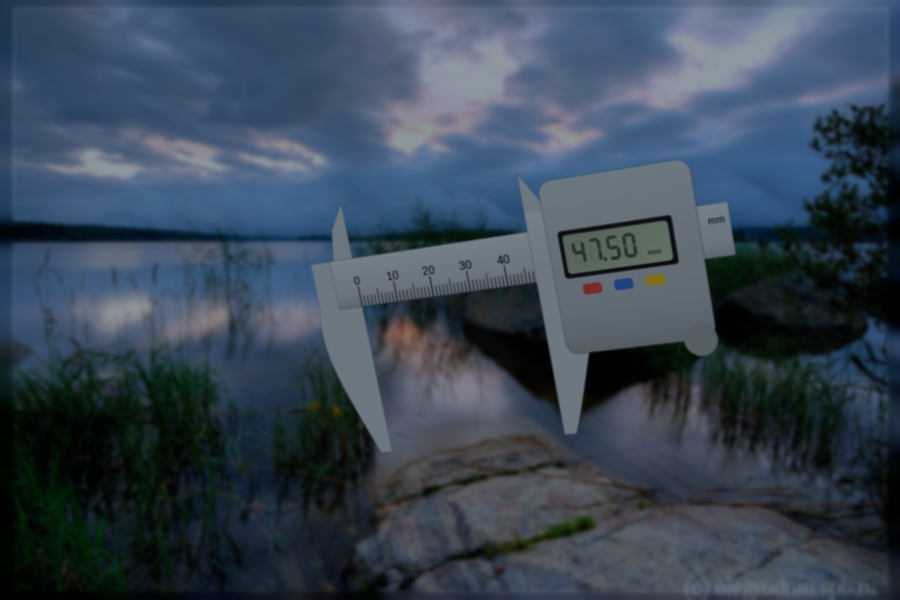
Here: 47.50 mm
